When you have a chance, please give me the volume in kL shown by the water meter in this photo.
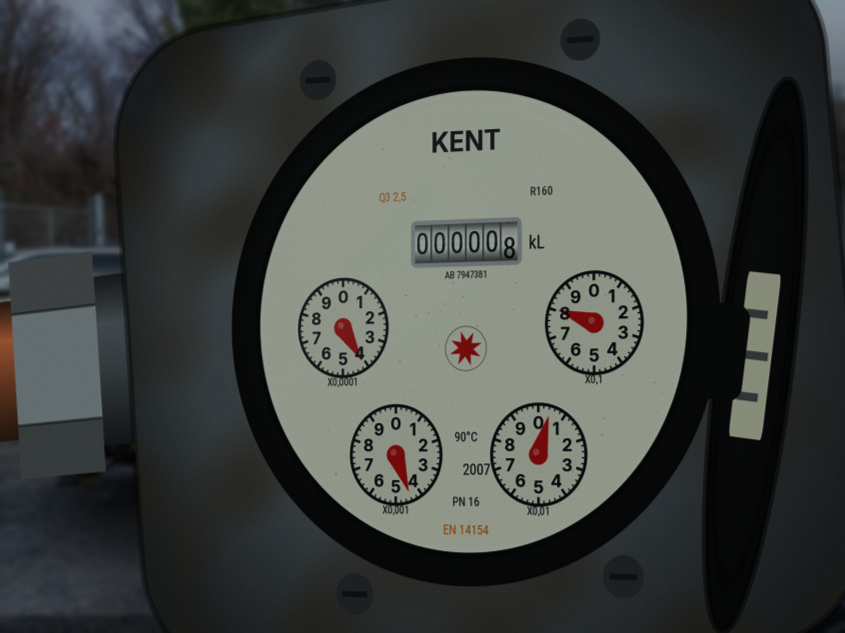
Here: 7.8044 kL
